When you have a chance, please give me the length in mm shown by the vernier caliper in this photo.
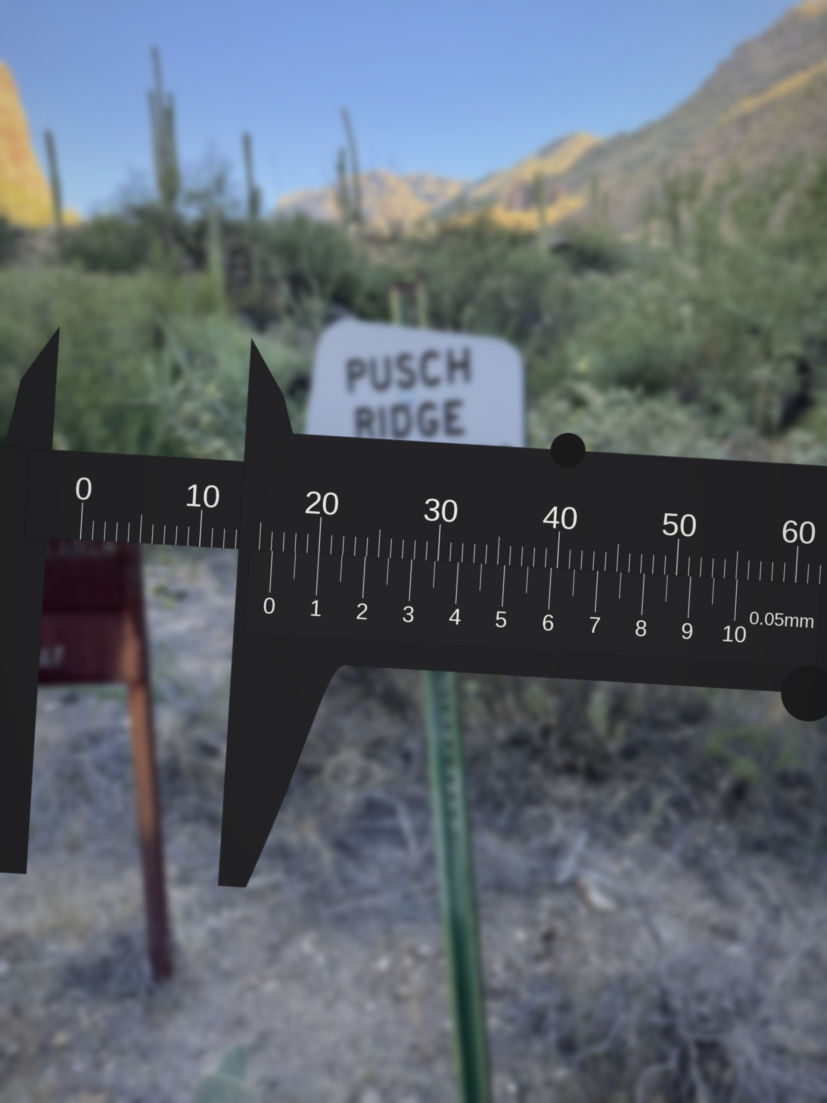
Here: 16.1 mm
